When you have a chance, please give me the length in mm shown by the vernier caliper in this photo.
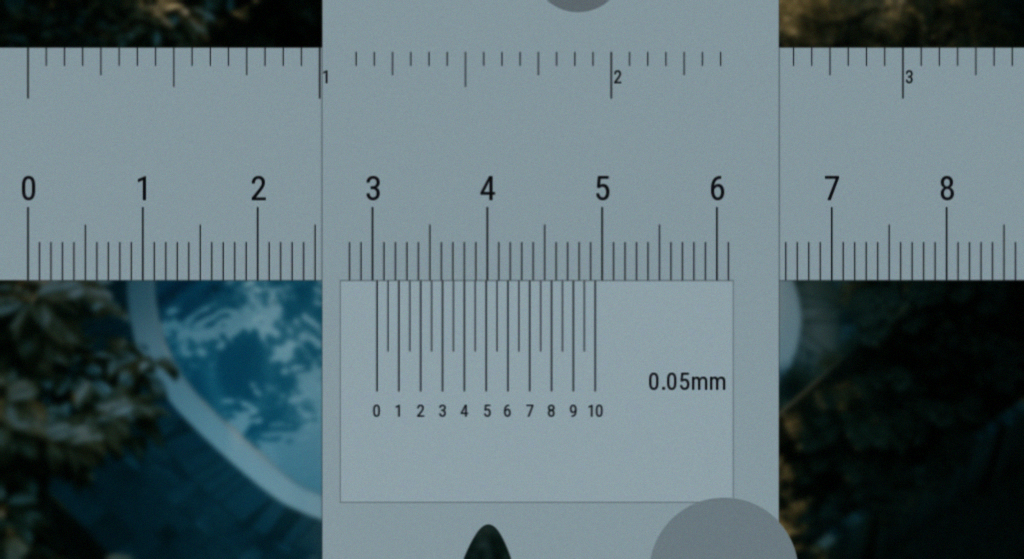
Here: 30.4 mm
